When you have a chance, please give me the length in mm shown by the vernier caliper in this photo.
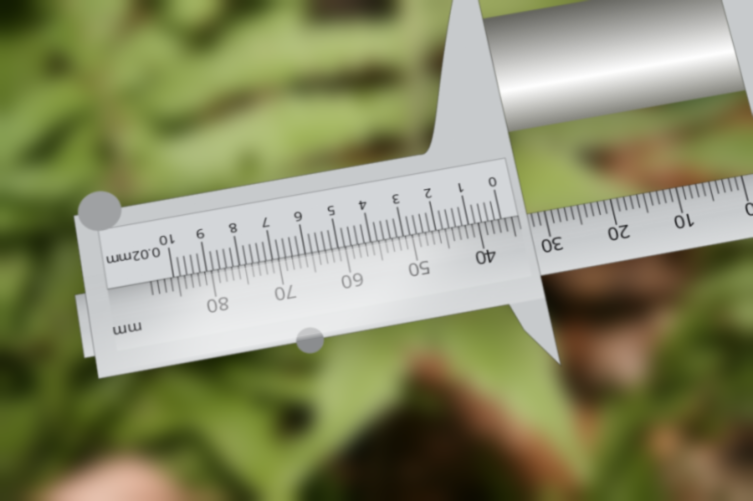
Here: 36.6 mm
